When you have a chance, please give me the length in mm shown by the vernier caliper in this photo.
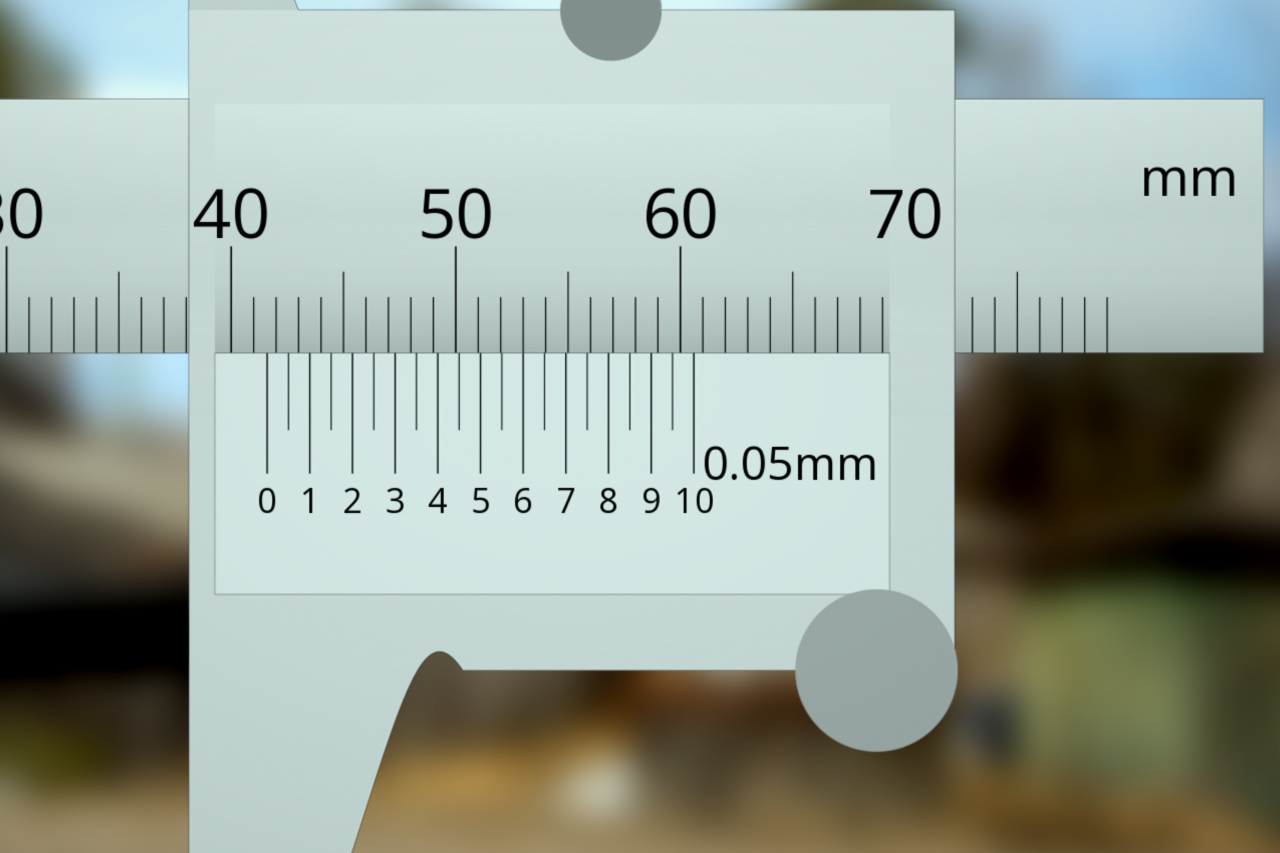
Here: 41.6 mm
